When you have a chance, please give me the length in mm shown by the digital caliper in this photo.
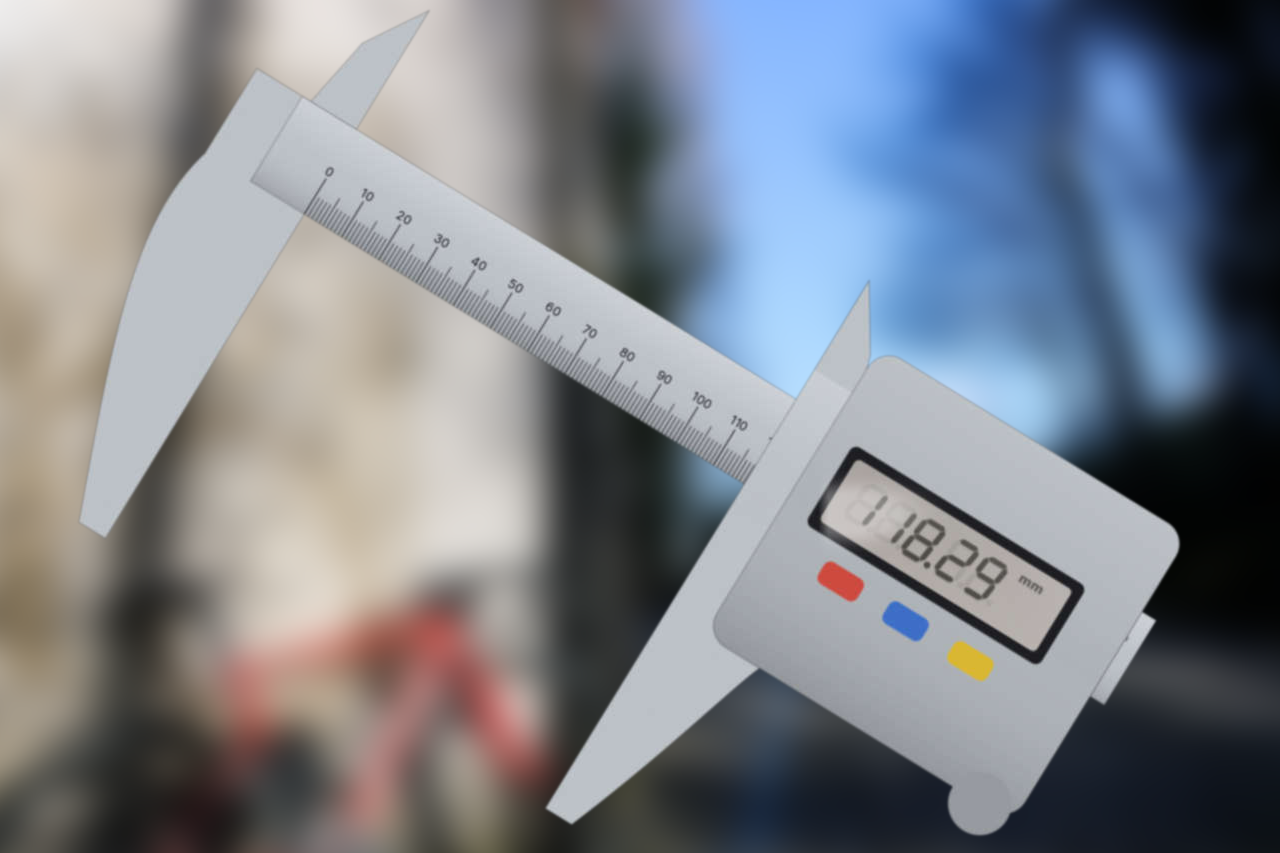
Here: 118.29 mm
